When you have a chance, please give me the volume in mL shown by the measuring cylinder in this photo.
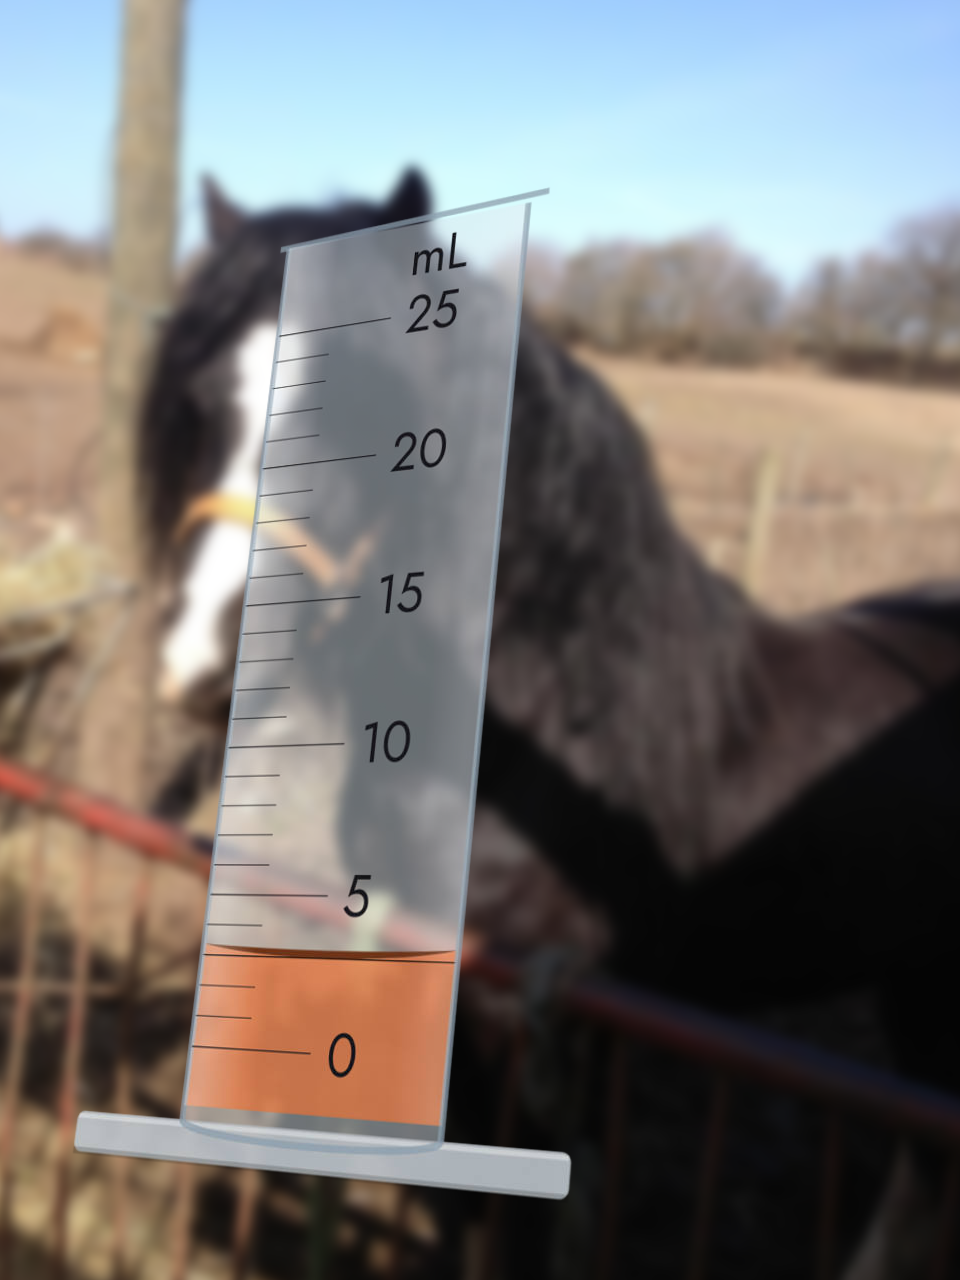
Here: 3 mL
